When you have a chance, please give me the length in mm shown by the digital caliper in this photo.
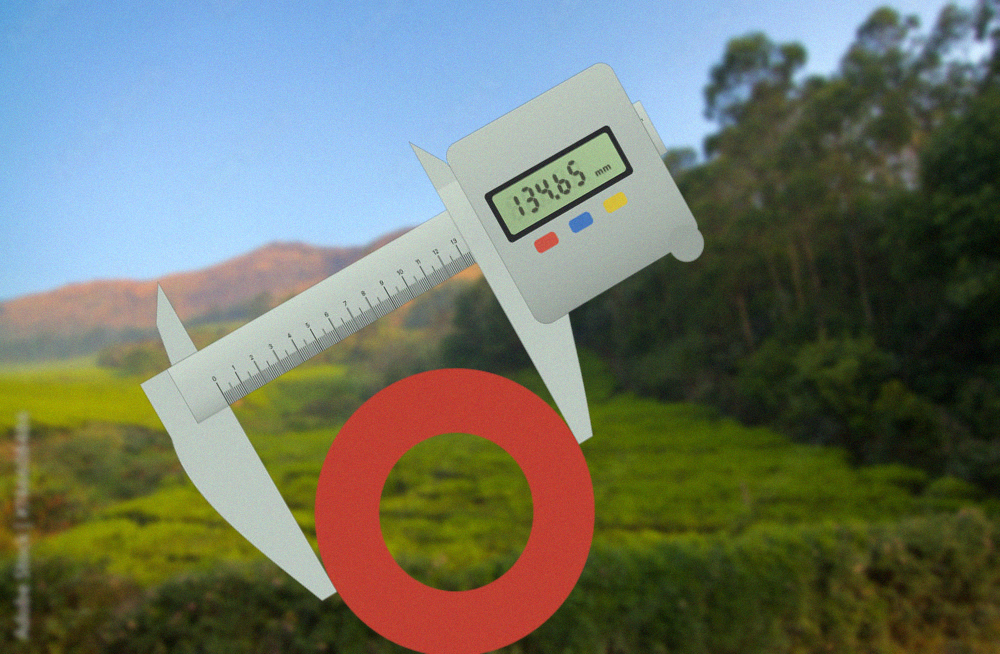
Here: 134.65 mm
